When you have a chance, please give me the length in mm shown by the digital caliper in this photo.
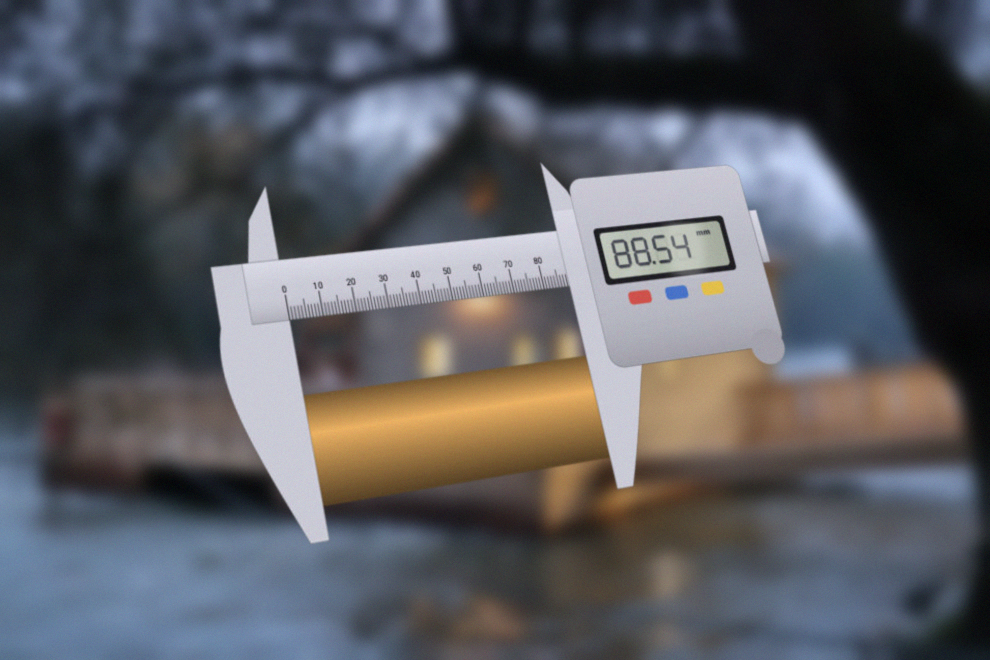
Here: 88.54 mm
